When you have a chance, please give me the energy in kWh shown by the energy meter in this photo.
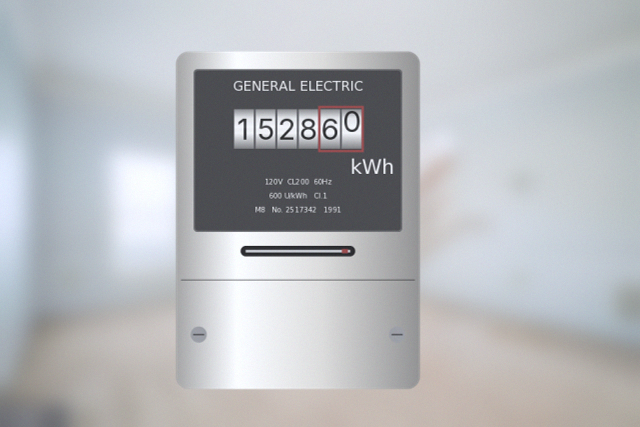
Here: 1528.60 kWh
